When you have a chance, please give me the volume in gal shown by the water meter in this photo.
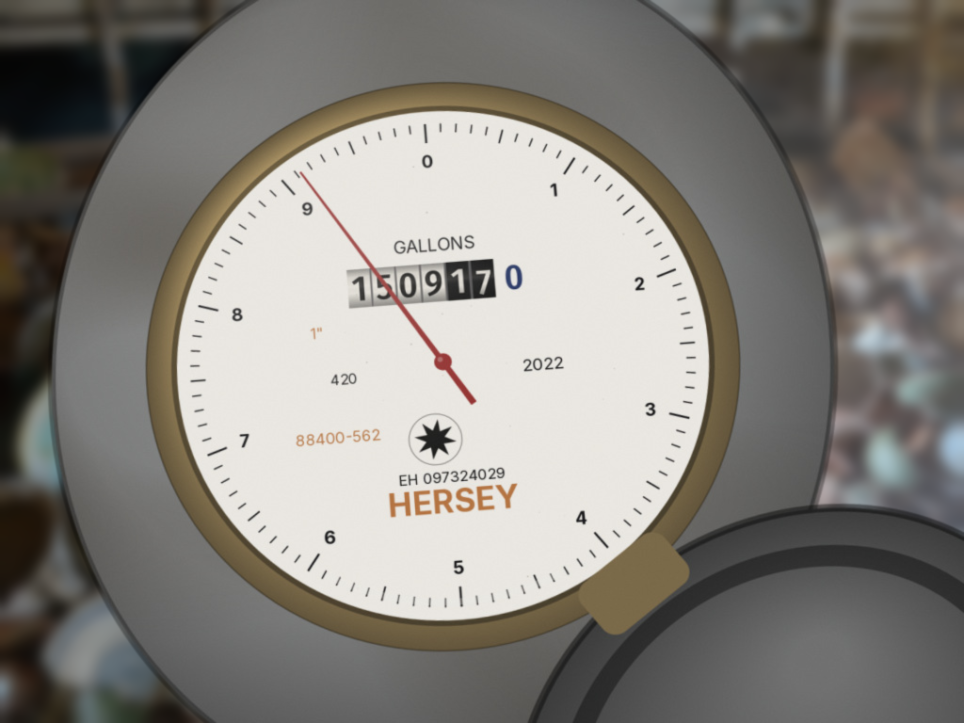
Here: 1509169.1 gal
